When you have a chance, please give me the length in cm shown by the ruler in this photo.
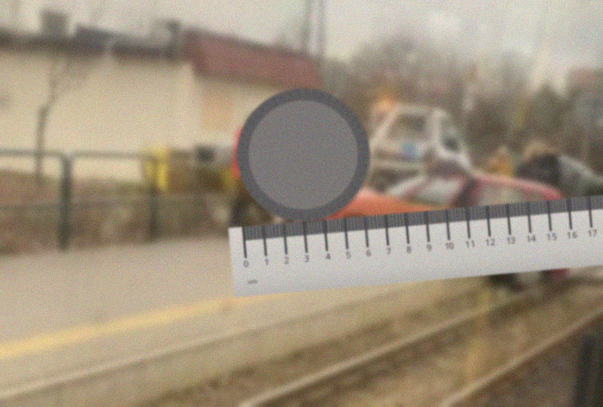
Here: 6.5 cm
